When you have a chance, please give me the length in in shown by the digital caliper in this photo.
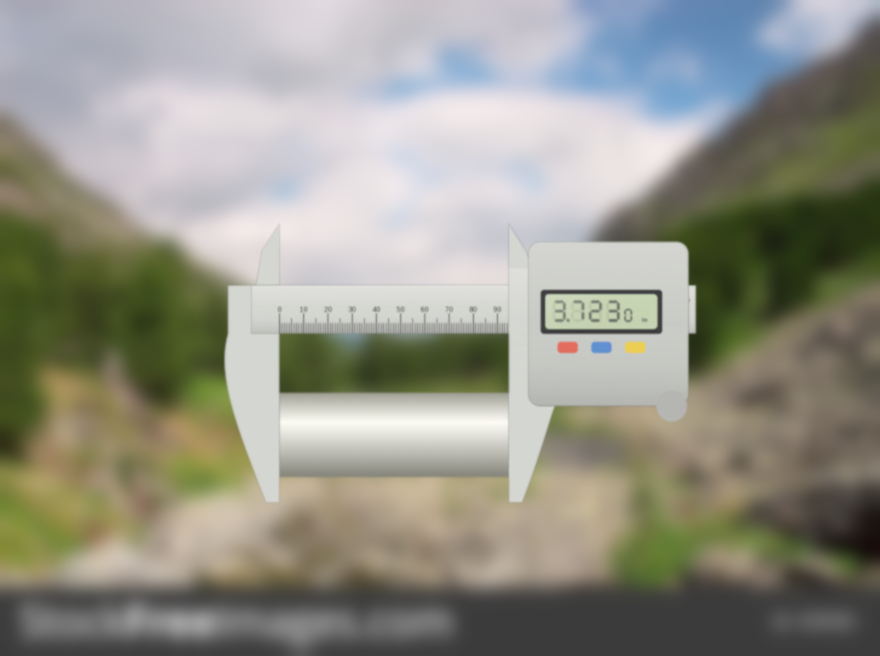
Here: 3.7230 in
